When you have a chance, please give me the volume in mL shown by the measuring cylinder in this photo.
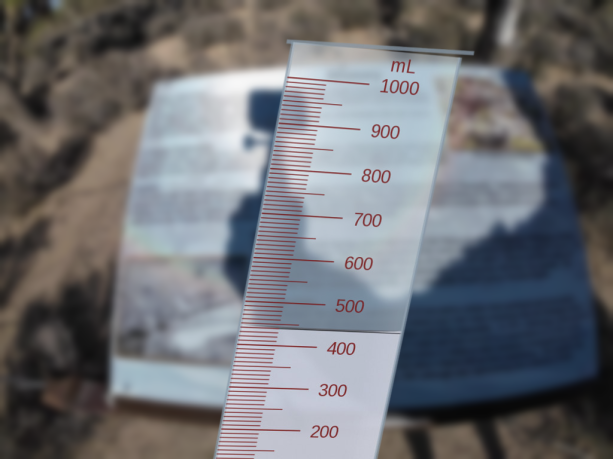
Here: 440 mL
